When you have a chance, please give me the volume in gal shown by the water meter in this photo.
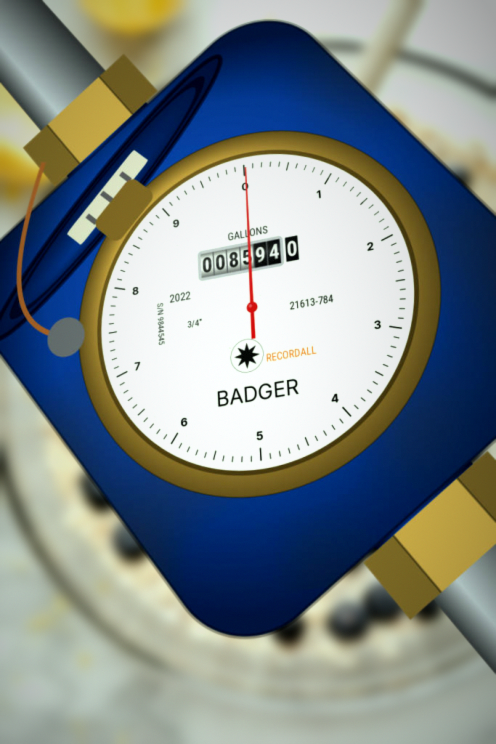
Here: 85940.0 gal
